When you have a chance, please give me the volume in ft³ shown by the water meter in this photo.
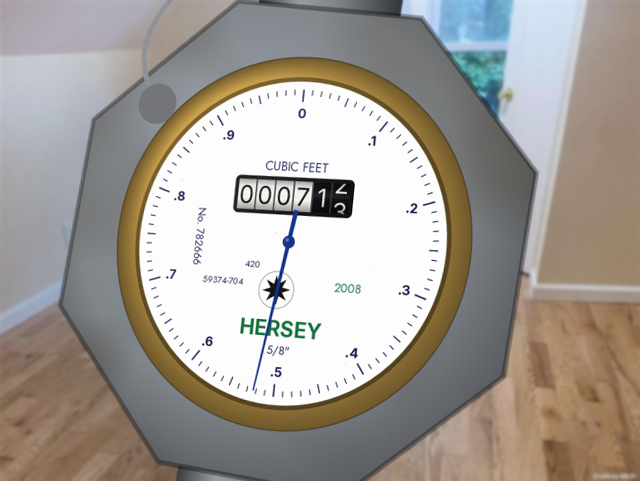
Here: 712.52 ft³
